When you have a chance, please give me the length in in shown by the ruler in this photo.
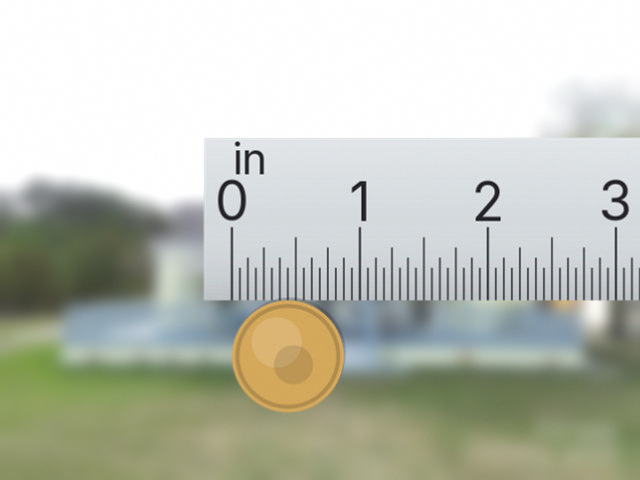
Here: 0.875 in
